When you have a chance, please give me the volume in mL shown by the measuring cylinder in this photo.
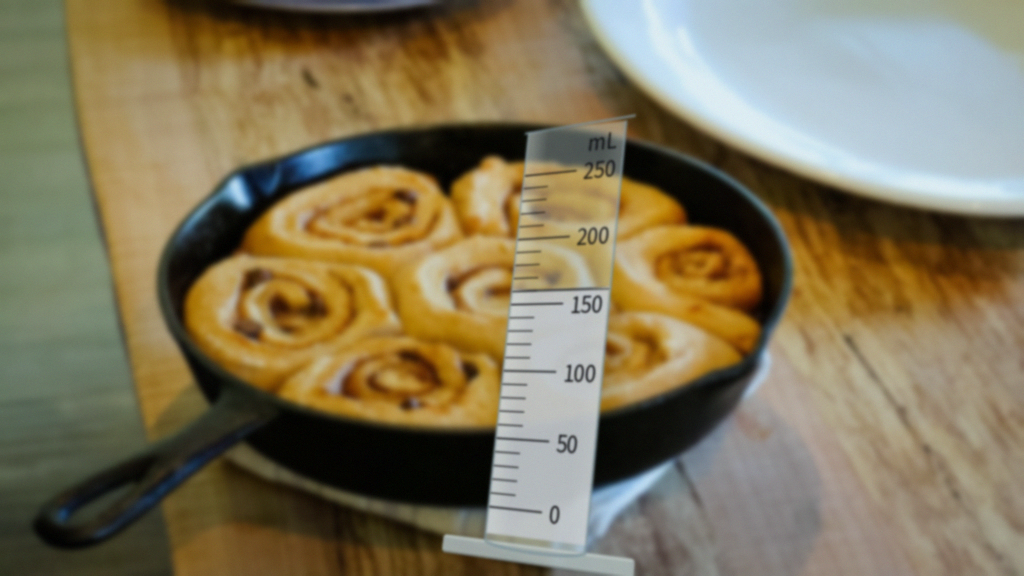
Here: 160 mL
